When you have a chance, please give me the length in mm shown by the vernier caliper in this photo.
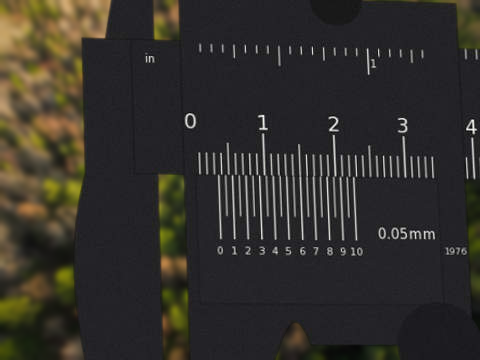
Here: 3.6 mm
